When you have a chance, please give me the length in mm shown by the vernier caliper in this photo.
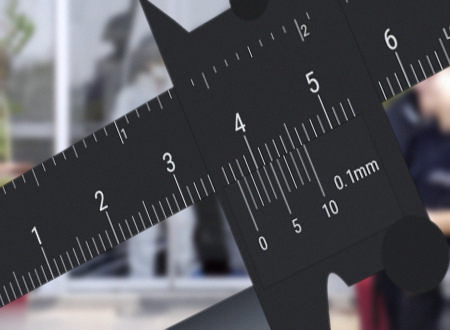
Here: 37.2 mm
